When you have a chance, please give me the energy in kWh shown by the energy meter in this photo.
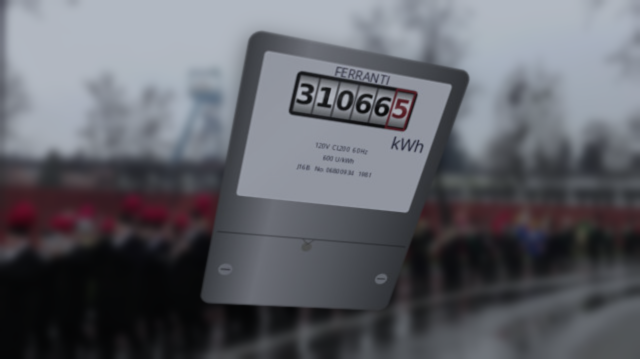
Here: 31066.5 kWh
